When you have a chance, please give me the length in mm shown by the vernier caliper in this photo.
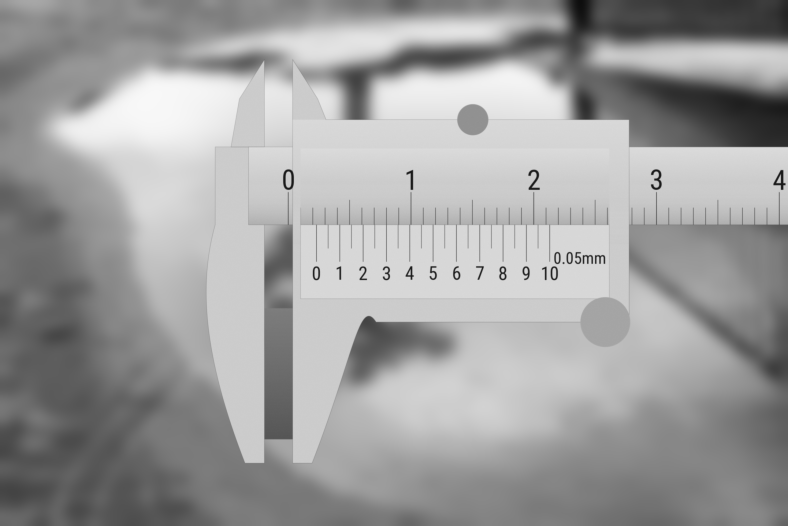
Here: 2.3 mm
